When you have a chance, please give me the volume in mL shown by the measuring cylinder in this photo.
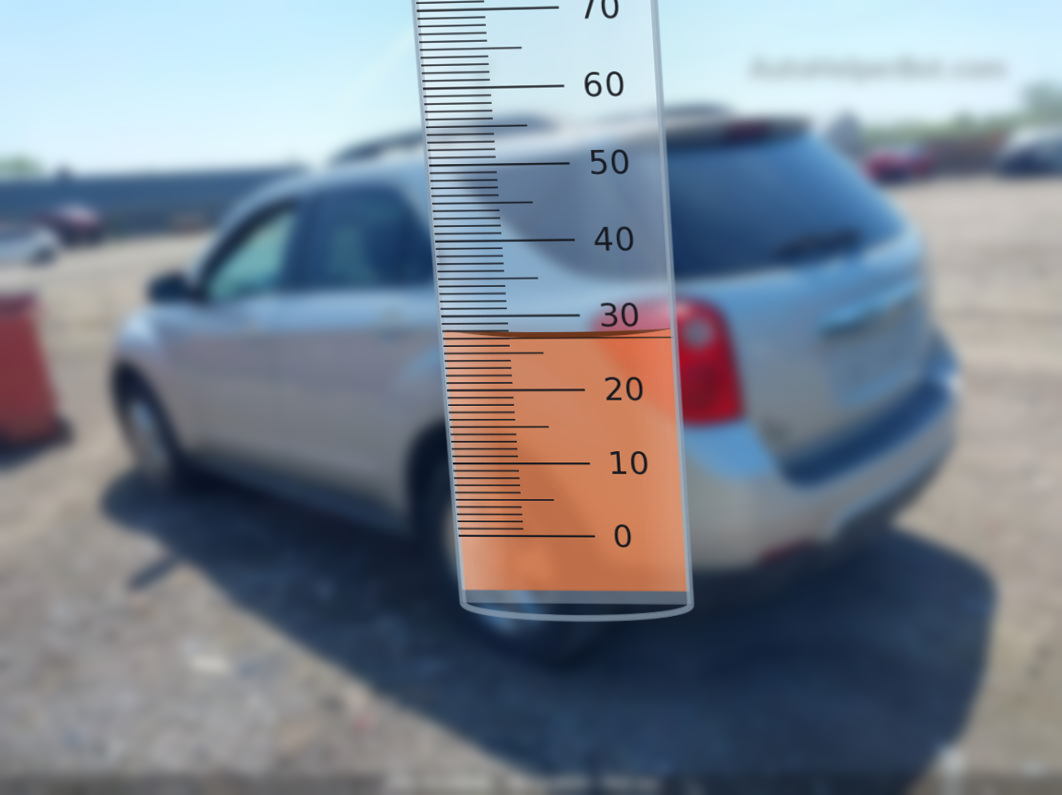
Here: 27 mL
